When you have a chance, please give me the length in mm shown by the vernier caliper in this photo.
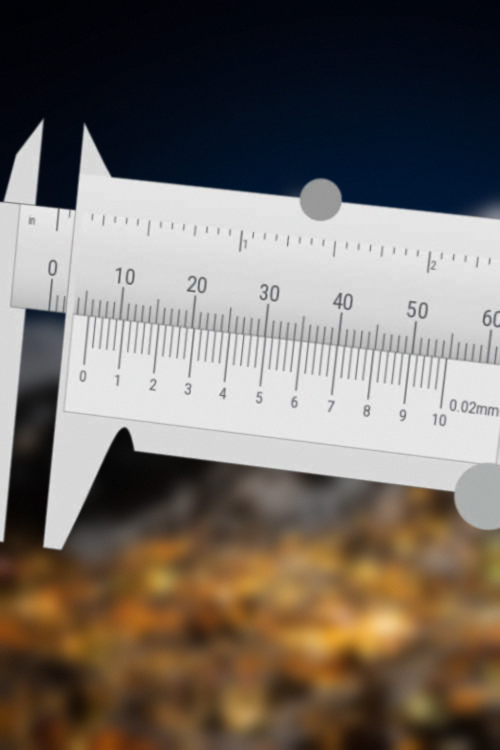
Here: 5.6 mm
